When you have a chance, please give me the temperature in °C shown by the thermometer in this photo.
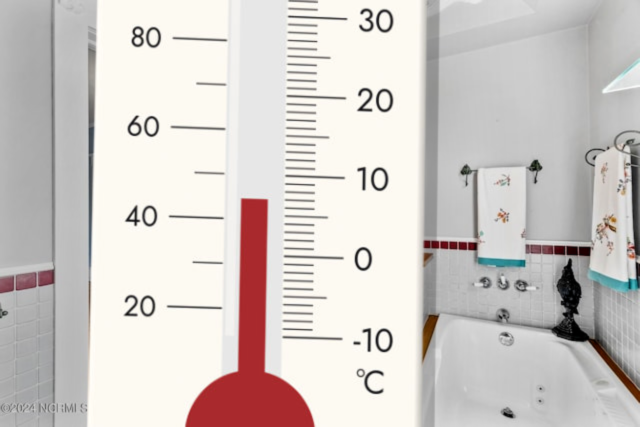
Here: 7 °C
